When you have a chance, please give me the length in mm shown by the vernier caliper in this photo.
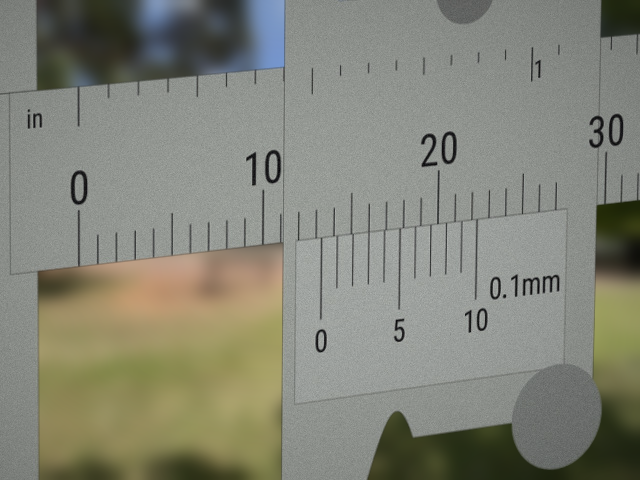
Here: 13.3 mm
